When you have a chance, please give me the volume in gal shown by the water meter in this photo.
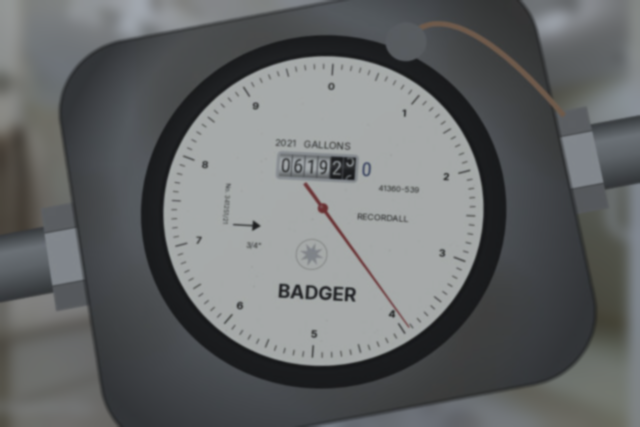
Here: 619253.9 gal
